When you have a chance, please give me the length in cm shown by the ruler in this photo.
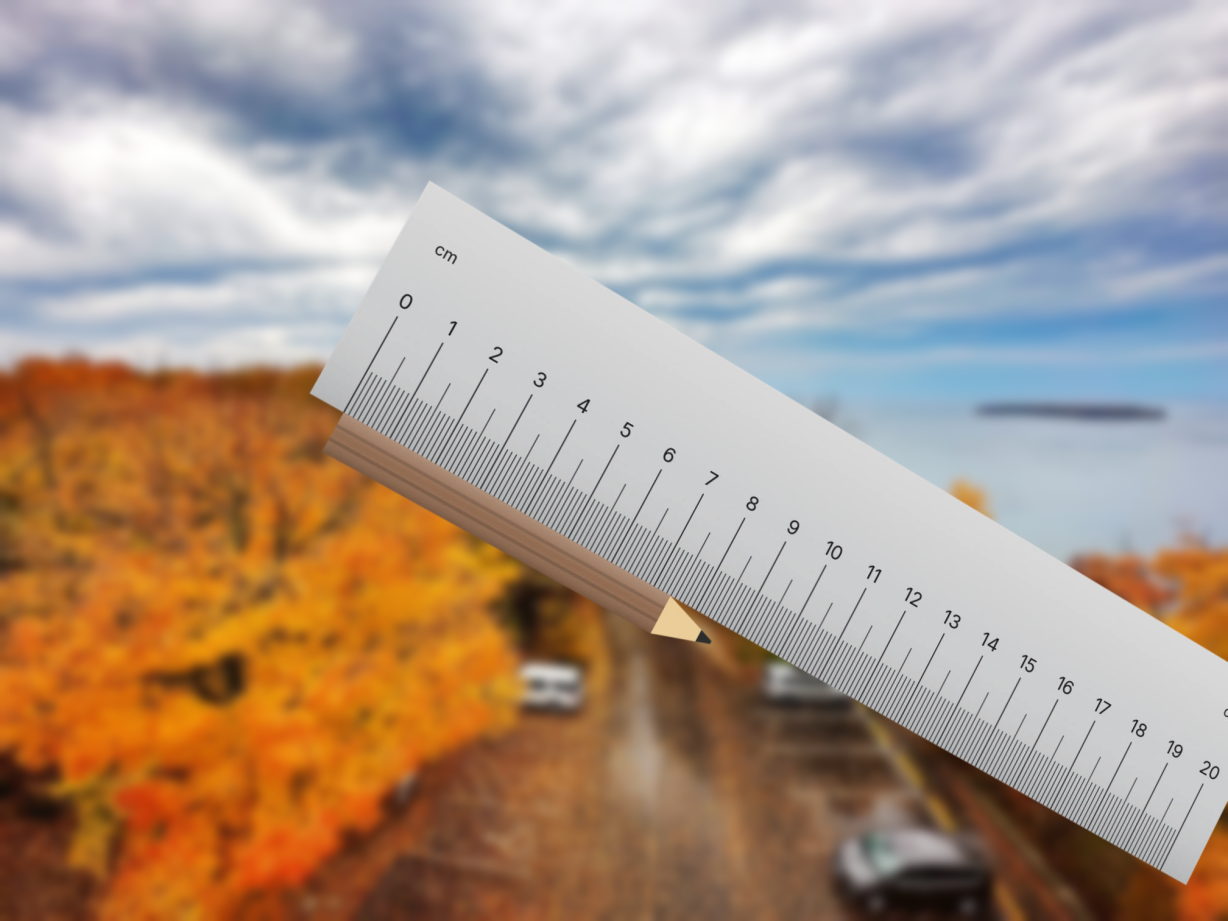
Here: 8.6 cm
